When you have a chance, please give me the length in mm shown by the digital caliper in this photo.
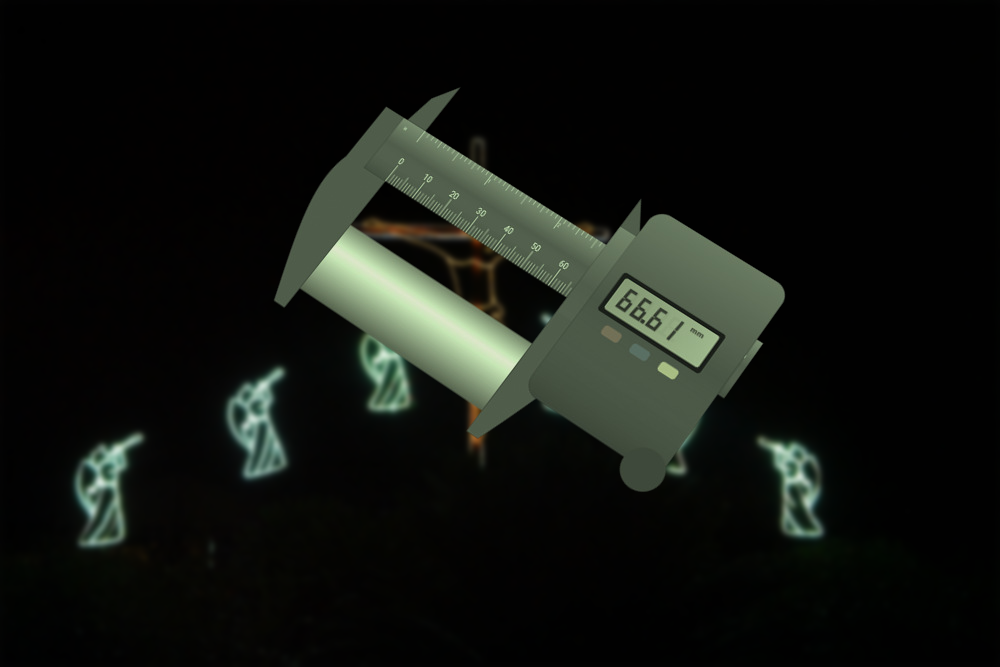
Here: 66.61 mm
